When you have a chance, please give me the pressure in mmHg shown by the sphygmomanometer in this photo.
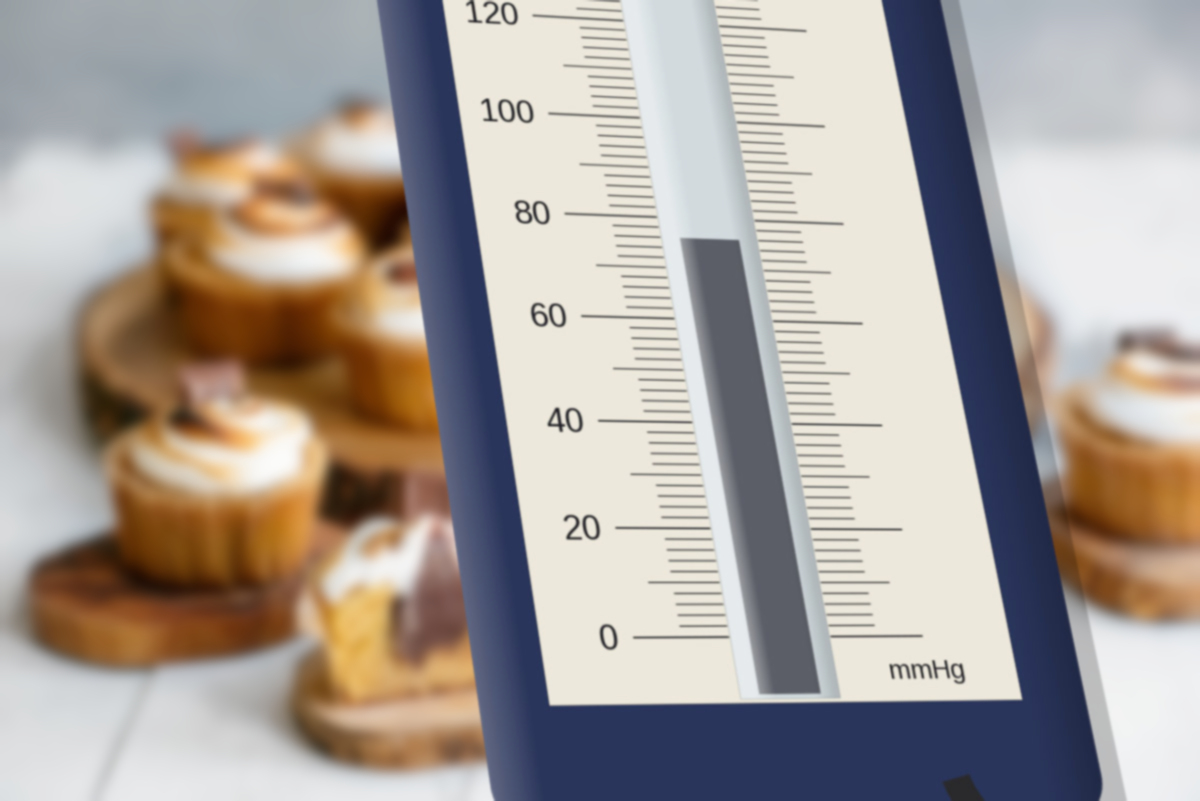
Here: 76 mmHg
